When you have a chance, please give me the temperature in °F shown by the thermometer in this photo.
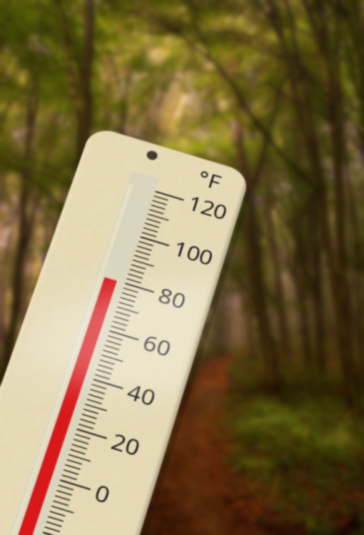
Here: 80 °F
